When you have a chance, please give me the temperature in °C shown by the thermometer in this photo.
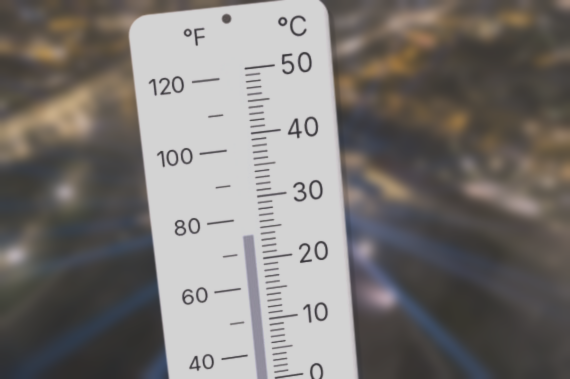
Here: 24 °C
